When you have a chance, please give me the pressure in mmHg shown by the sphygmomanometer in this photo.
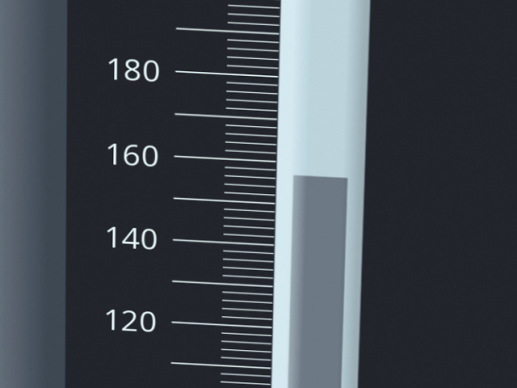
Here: 157 mmHg
